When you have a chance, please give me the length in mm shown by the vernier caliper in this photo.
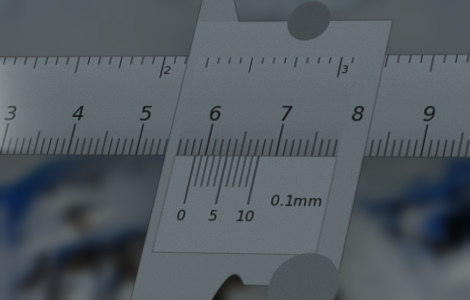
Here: 58.6 mm
